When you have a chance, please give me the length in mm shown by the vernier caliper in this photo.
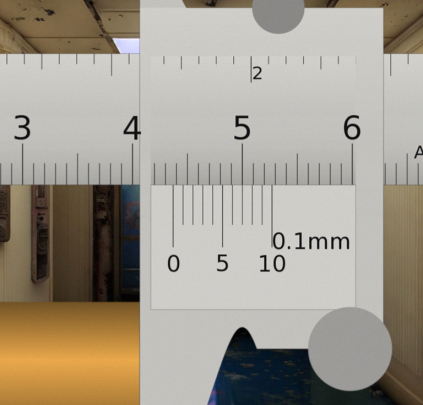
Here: 43.7 mm
